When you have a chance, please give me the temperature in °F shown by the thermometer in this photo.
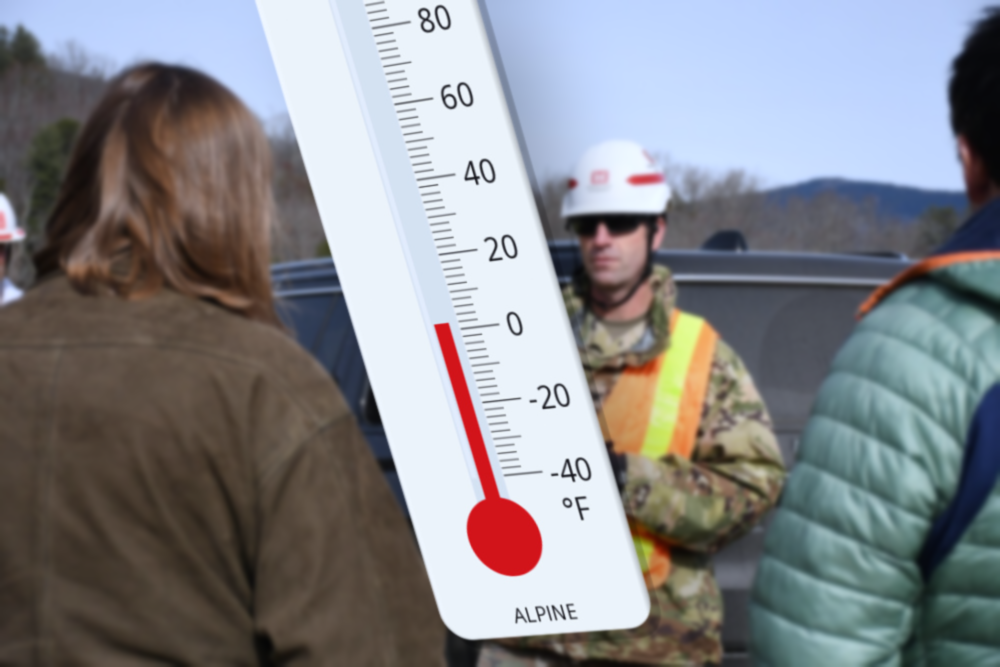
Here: 2 °F
